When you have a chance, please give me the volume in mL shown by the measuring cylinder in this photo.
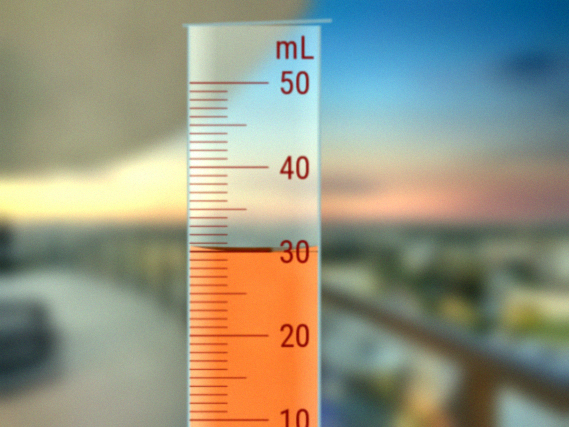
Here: 30 mL
